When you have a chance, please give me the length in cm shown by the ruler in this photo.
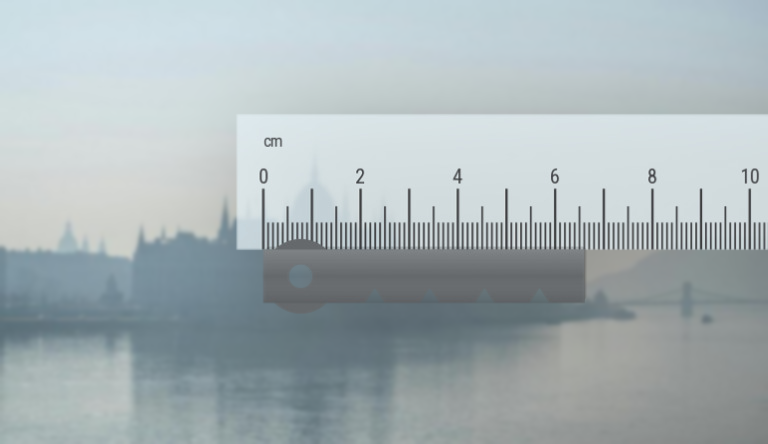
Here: 6.6 cm
